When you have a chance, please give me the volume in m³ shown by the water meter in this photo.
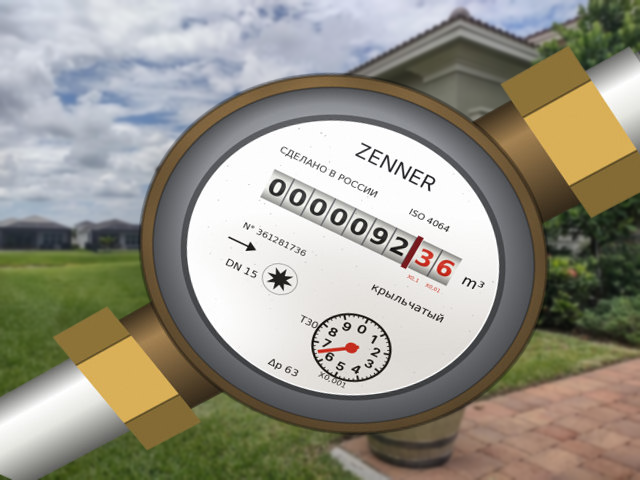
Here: 92.366 m³
